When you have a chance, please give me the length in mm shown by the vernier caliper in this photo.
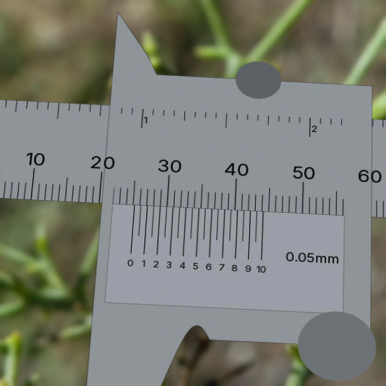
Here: 25.2 mm
